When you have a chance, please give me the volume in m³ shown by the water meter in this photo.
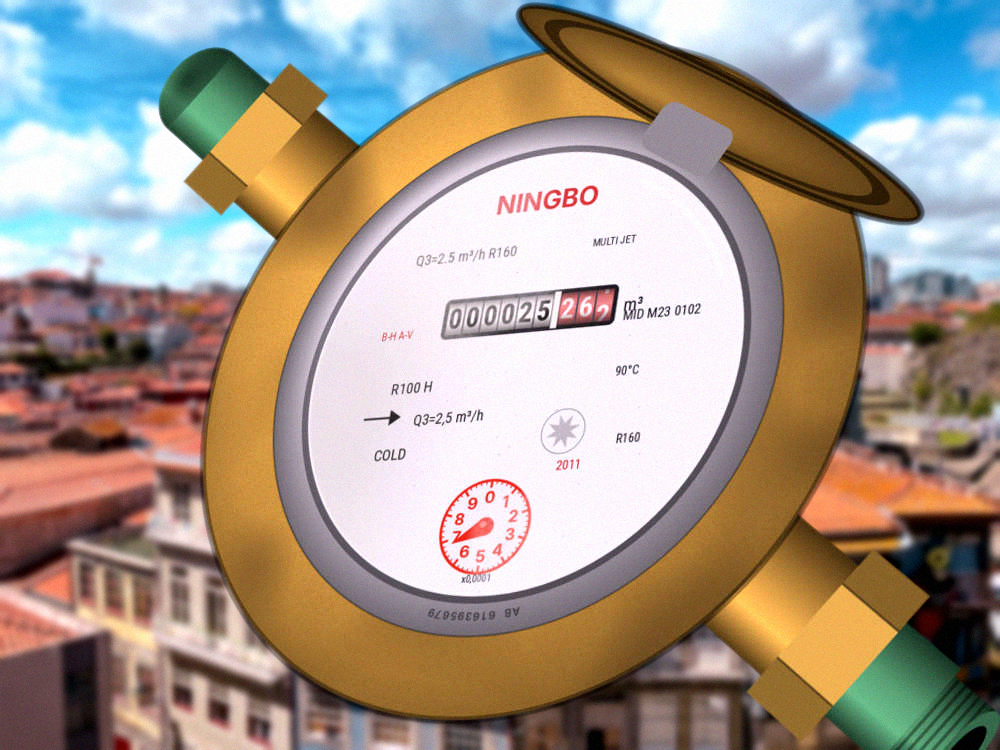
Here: 25.2616 m³
